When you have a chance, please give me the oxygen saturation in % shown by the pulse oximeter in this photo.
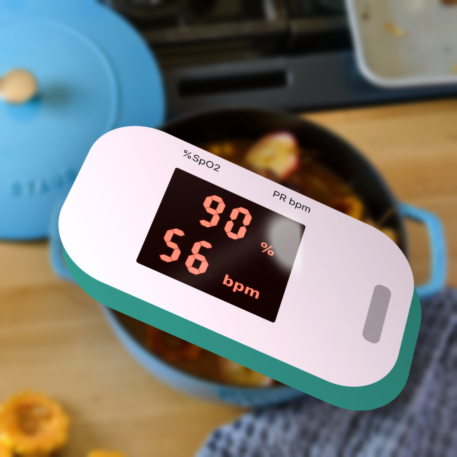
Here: 90 %
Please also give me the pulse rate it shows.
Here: 56 bpm
